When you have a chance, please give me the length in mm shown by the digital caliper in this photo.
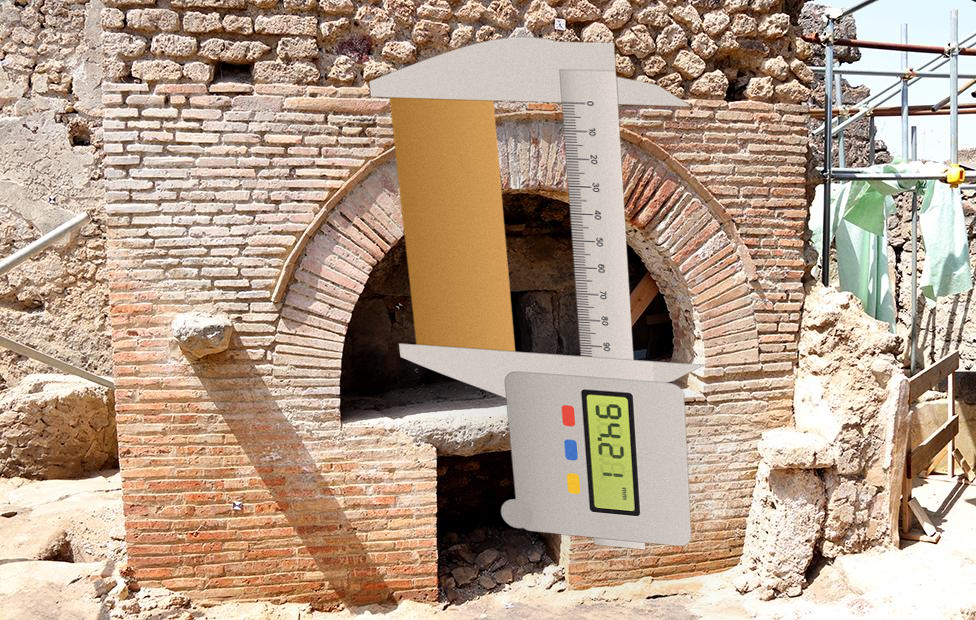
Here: 94.21 mm
